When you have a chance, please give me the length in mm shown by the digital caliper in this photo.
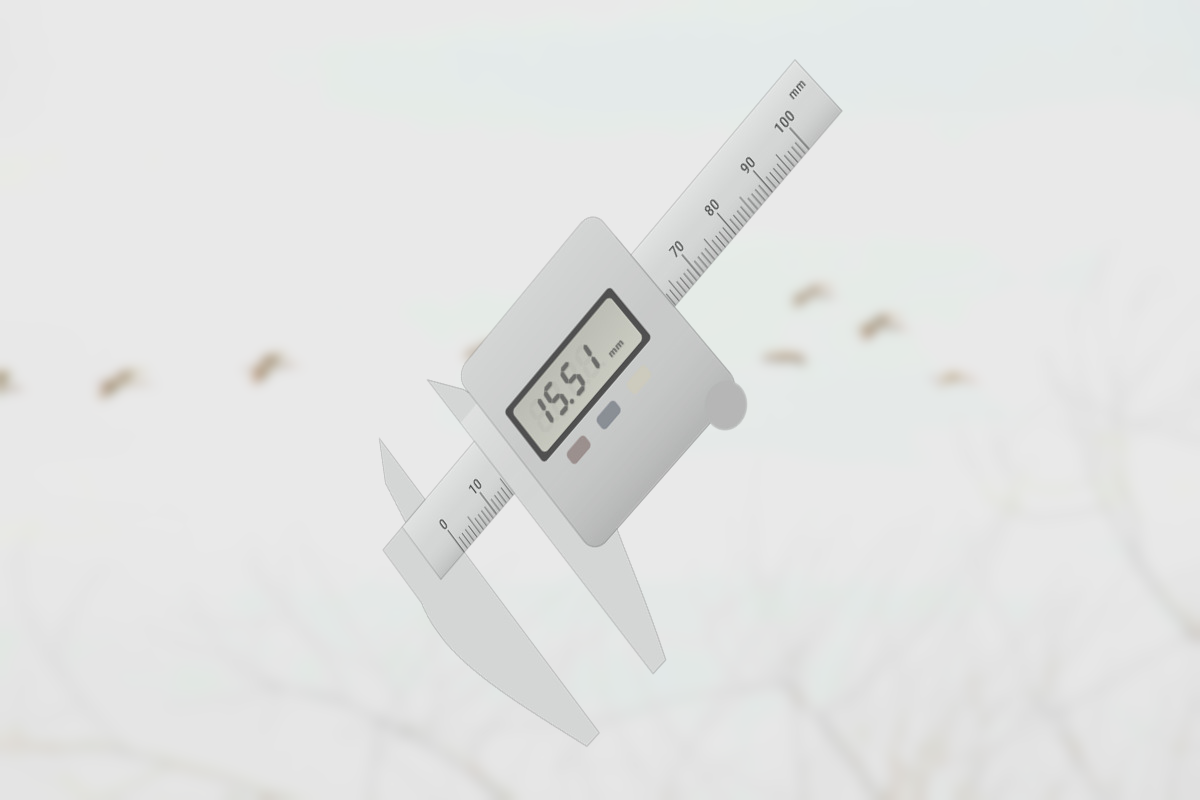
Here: 15.51 mm
